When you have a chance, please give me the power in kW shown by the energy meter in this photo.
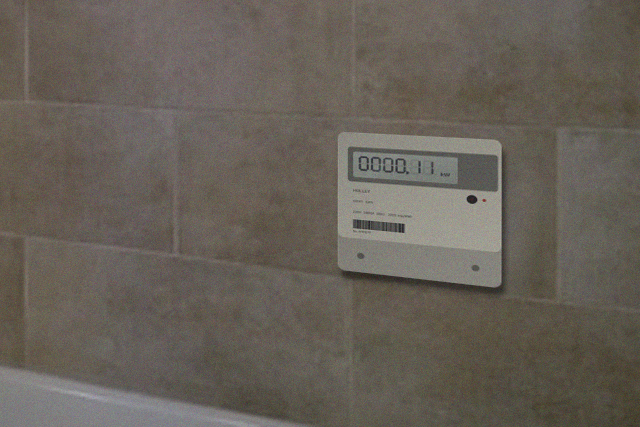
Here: 0.11 kW
